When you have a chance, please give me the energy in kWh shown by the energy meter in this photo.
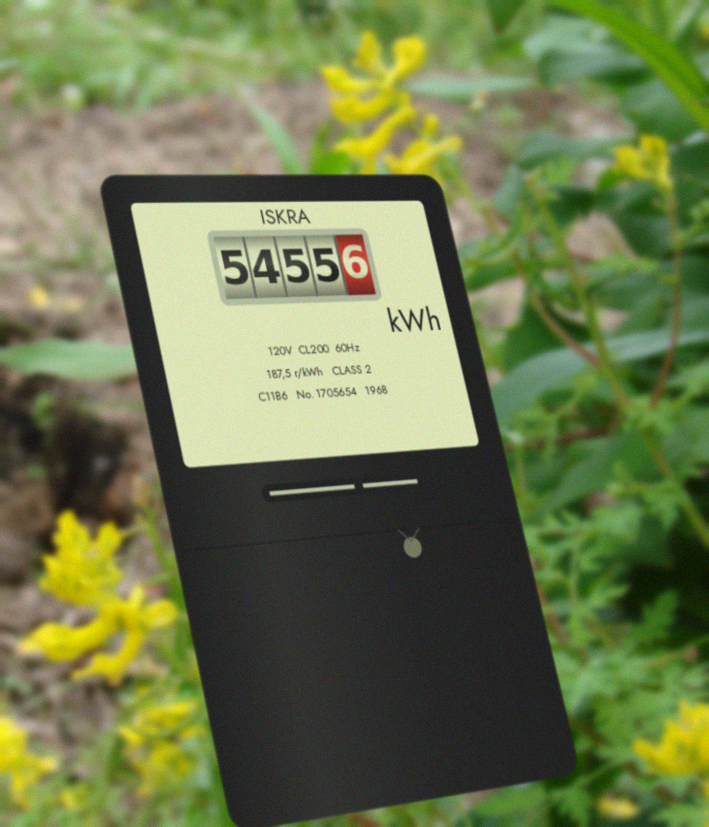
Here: 5455.6 kWh
